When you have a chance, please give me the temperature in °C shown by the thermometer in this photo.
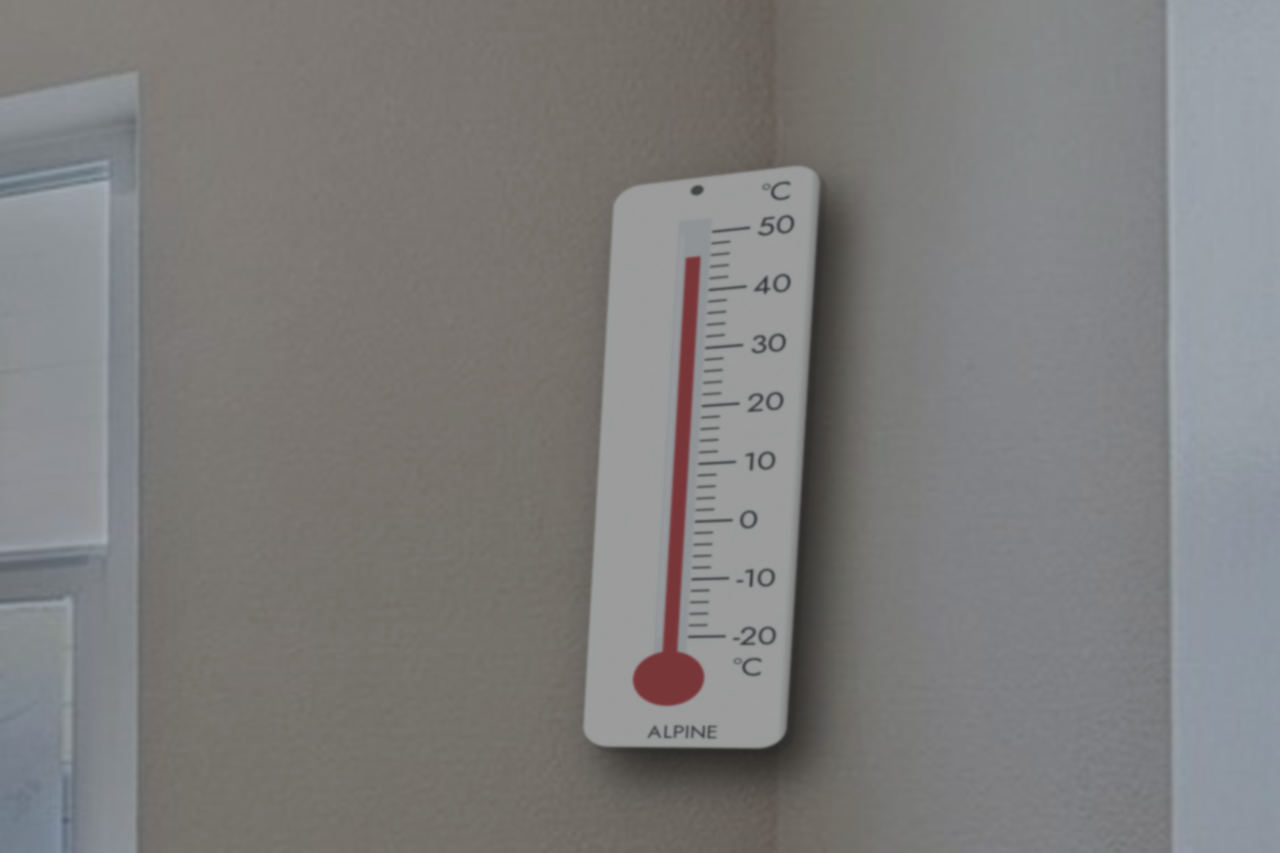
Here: 46 °C
